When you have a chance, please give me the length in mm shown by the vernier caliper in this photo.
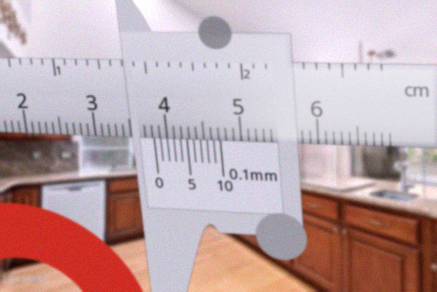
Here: 38.2 mm
